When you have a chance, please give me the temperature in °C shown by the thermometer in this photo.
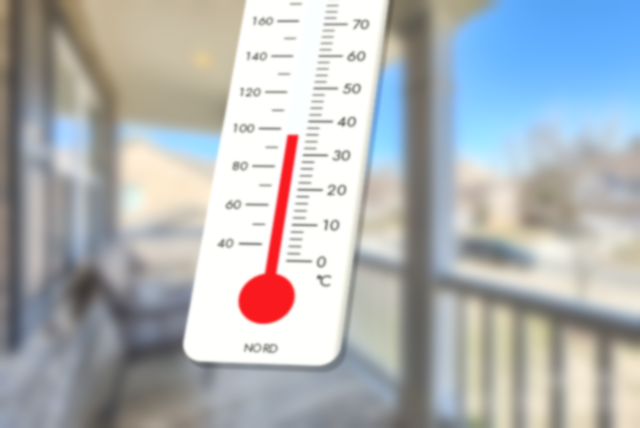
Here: 36 °C
